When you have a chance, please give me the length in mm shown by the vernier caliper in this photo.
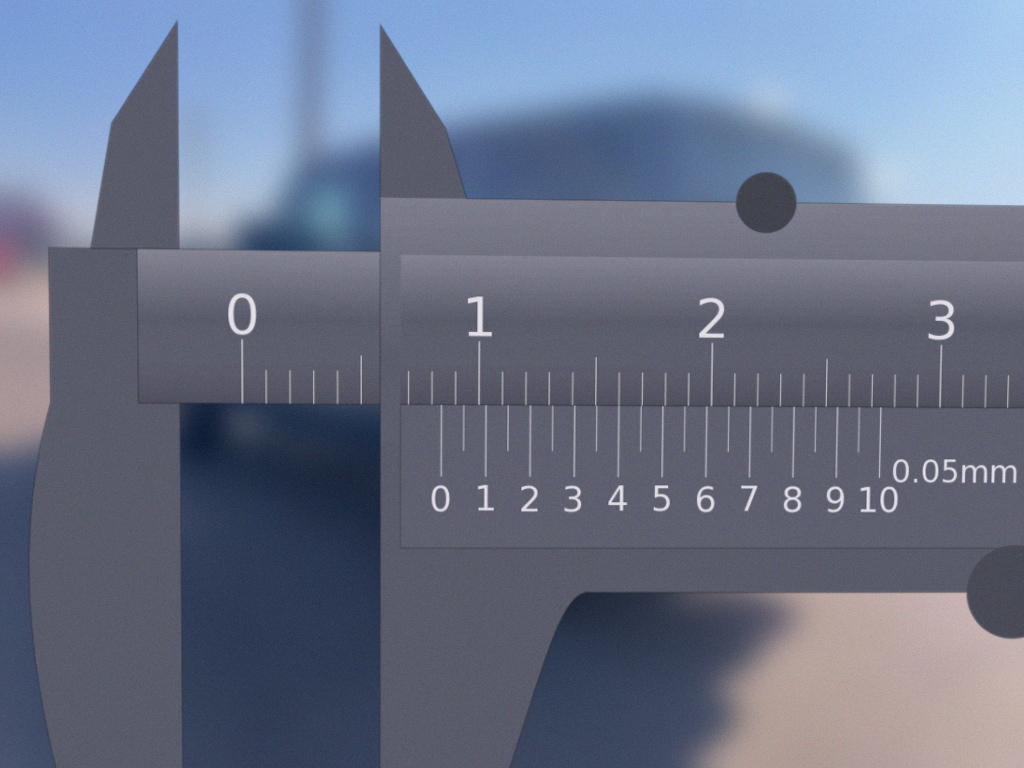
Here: 8.4 mm
